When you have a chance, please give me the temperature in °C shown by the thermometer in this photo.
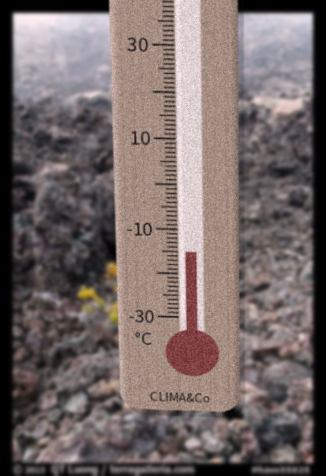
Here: -15 °C
